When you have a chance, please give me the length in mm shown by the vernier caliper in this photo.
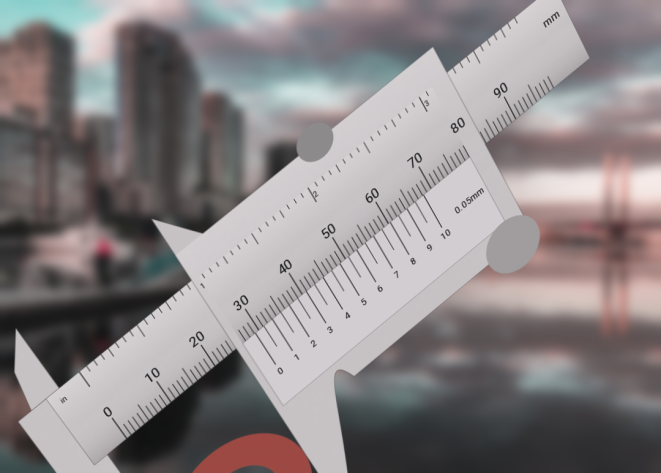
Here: 29.2 mm
